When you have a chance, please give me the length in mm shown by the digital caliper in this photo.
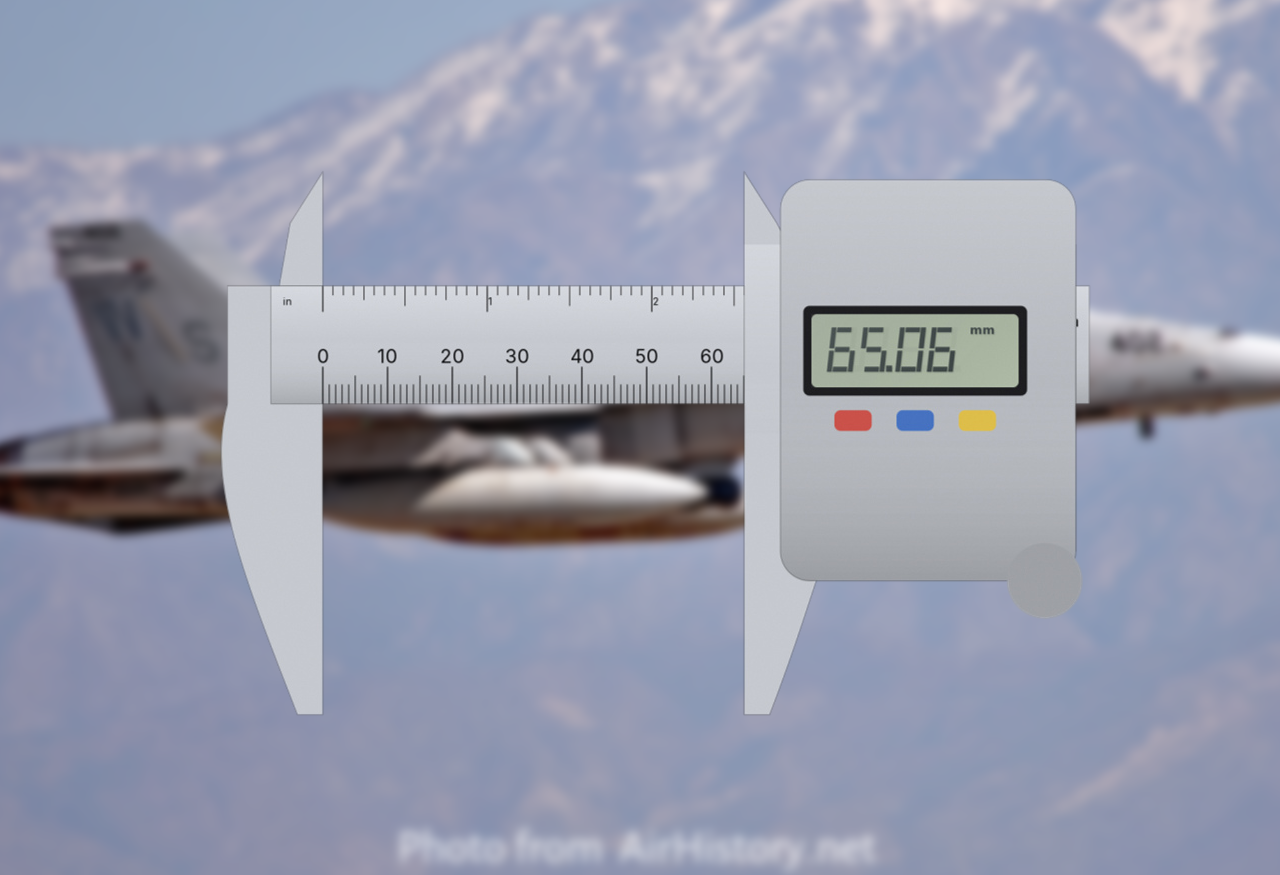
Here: 65.06 mm
